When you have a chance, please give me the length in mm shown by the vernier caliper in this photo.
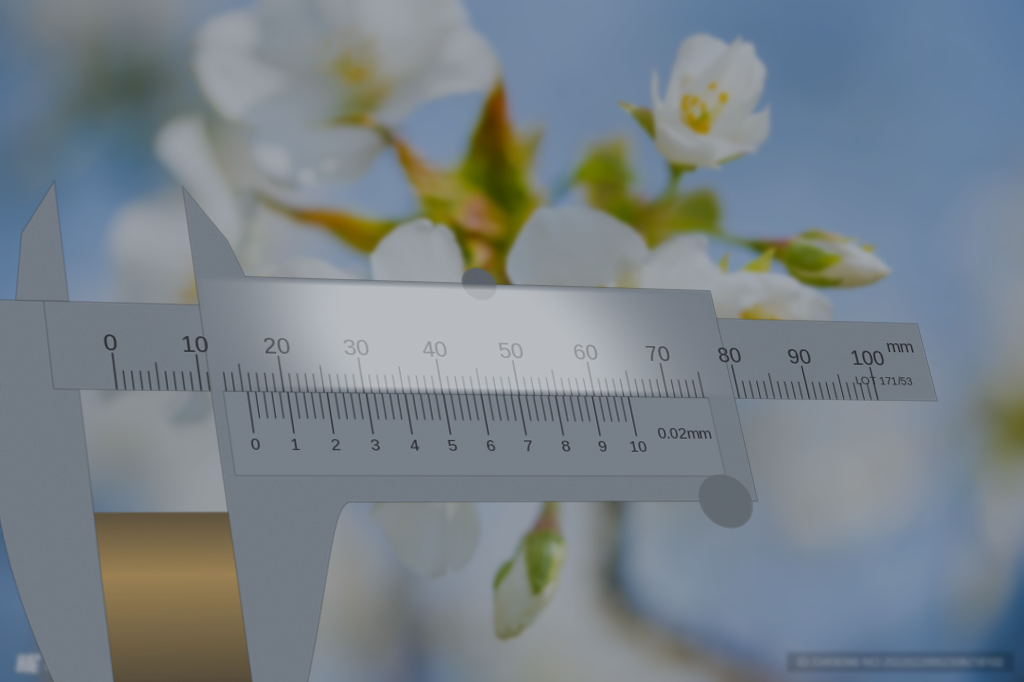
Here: 15.6 mm
